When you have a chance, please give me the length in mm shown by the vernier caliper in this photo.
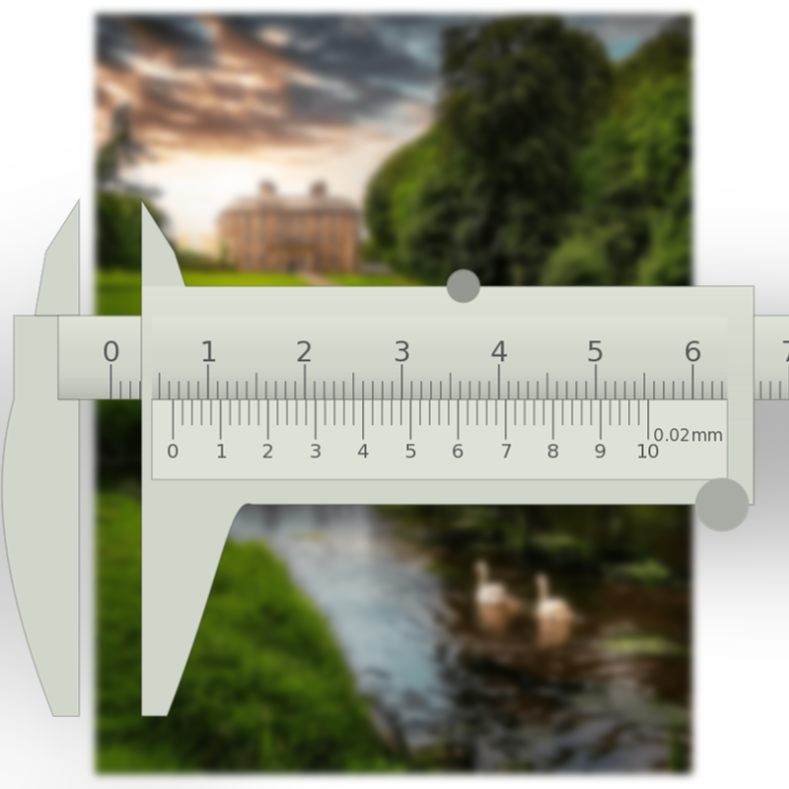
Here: 6.4 mm
